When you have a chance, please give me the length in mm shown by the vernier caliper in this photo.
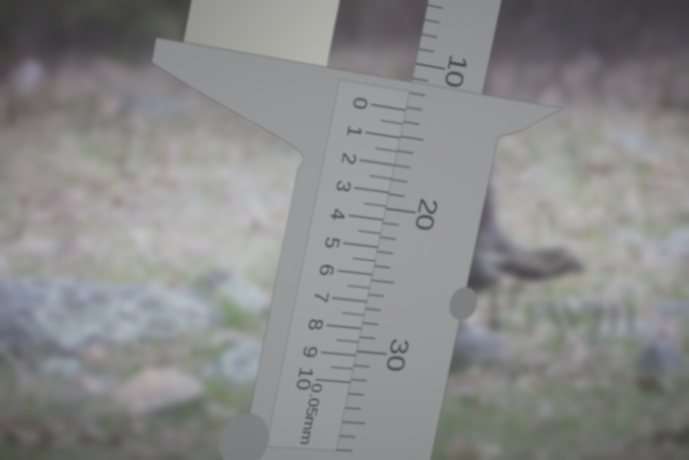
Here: 13.2 mm
